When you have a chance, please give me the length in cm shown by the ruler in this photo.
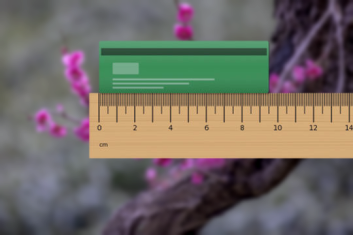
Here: 9.5 cm
